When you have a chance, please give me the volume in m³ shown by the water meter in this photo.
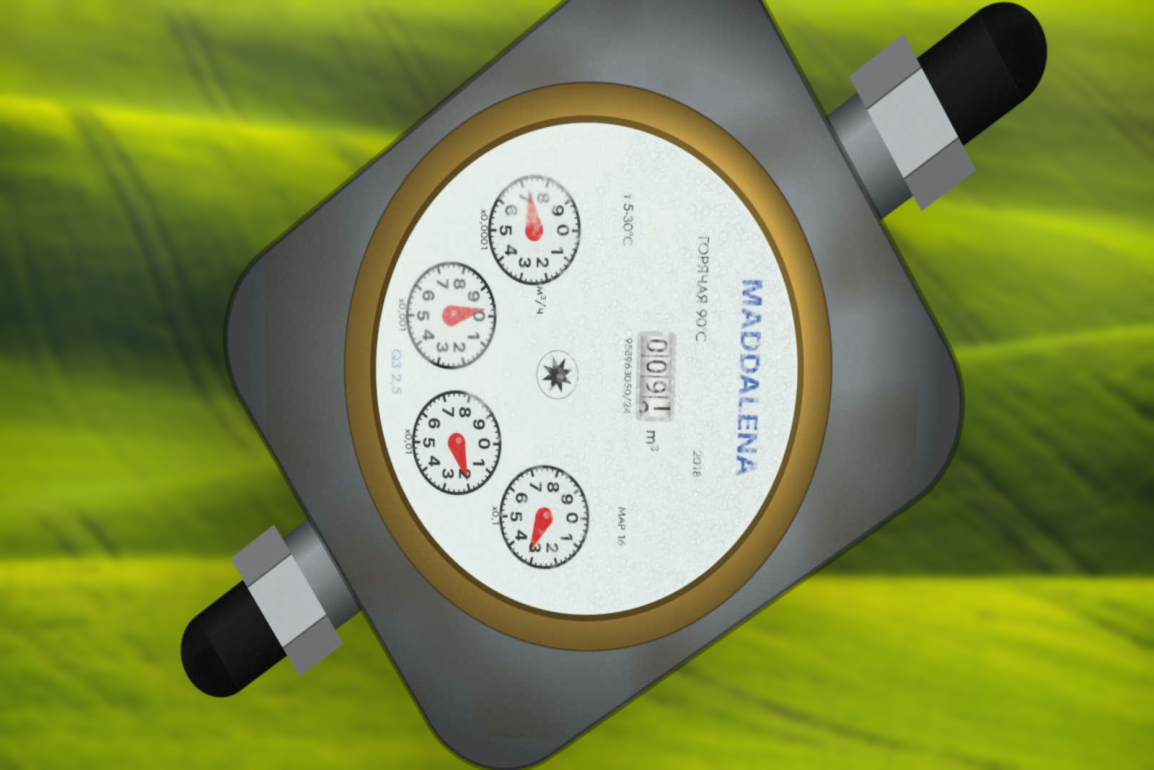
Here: 91.3197 m³
